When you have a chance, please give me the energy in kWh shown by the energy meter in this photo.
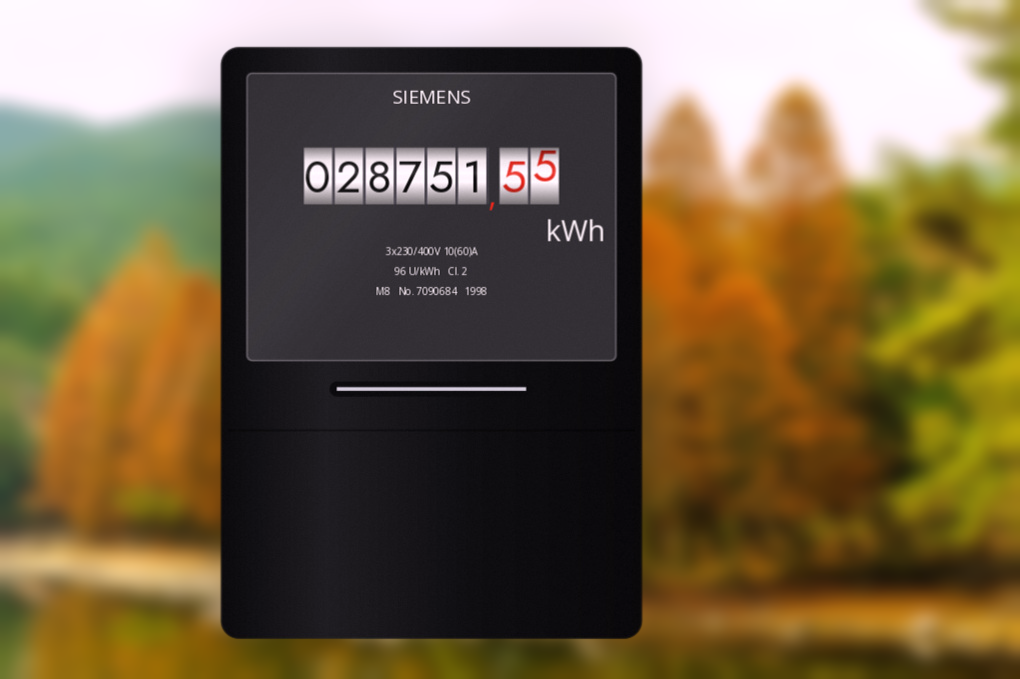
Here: 28751.55 kWh
